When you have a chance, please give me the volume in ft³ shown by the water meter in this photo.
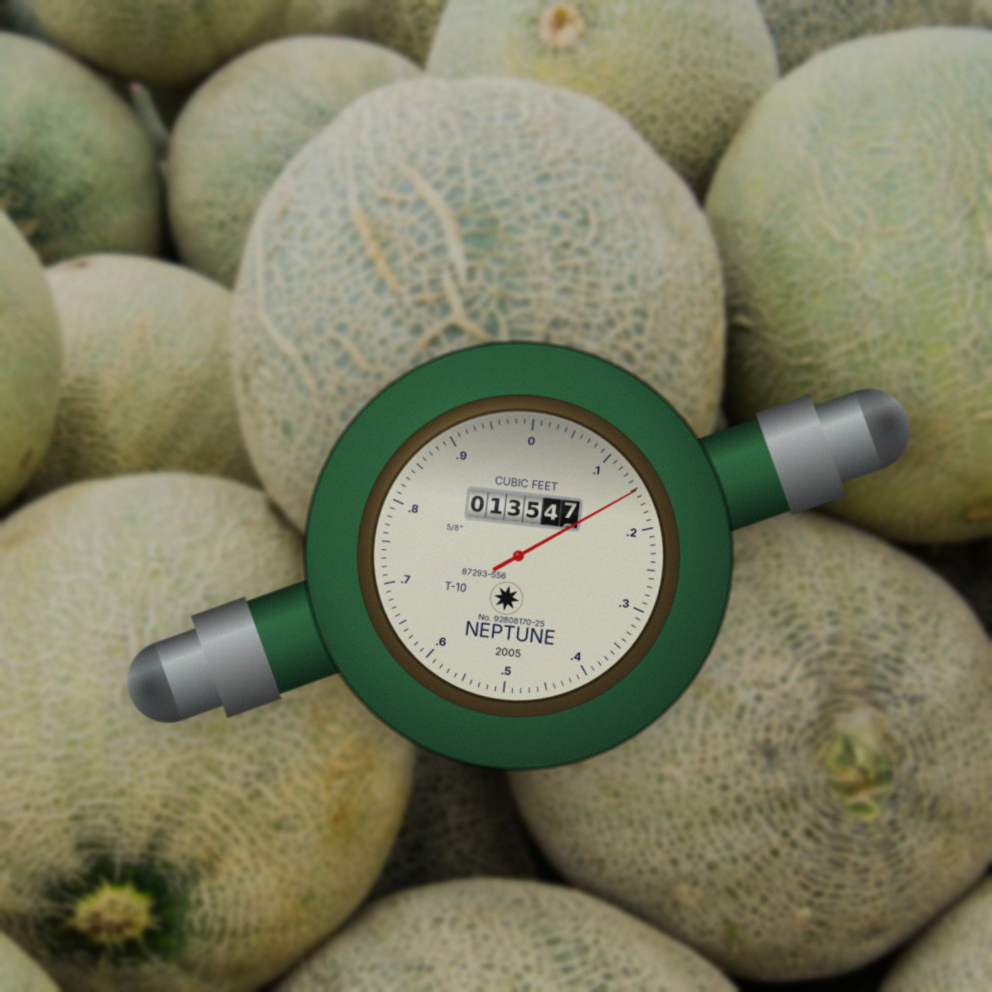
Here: 13547.15 ft³
